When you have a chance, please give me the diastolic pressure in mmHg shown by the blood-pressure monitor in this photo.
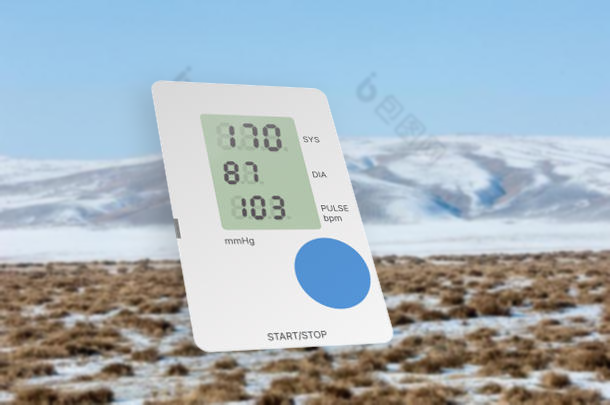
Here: 87 mmHg
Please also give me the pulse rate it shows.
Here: 103 bpm
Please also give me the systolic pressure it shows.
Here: 170 mmHg
